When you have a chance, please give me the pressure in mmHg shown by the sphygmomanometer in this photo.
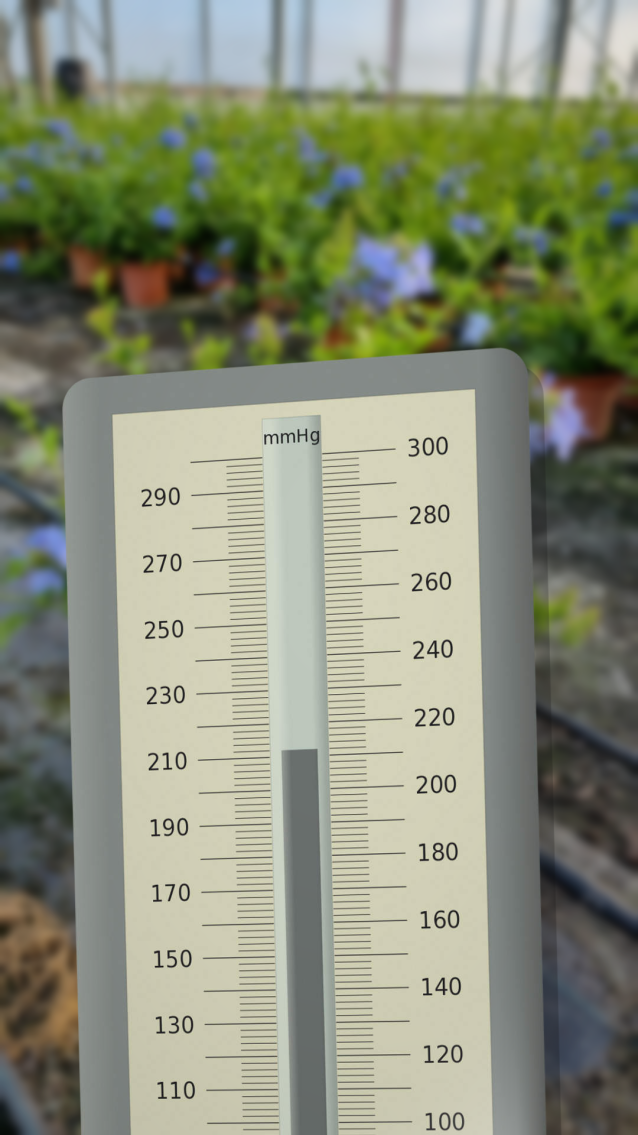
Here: 212 mmHg
